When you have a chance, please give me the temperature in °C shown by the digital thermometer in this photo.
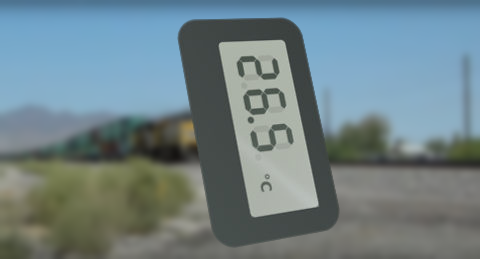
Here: 26.5 °C
